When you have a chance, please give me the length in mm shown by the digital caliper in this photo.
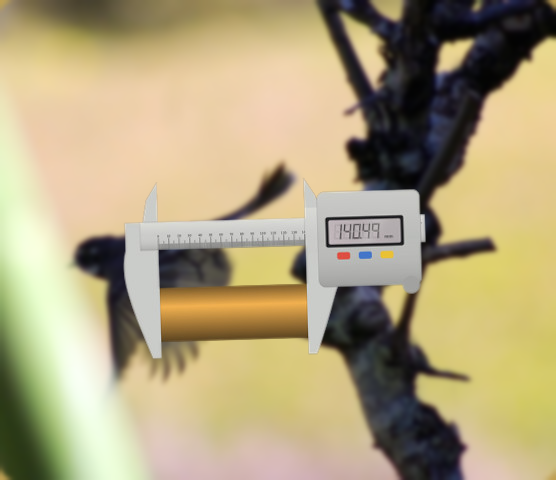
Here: 140.49 mm
